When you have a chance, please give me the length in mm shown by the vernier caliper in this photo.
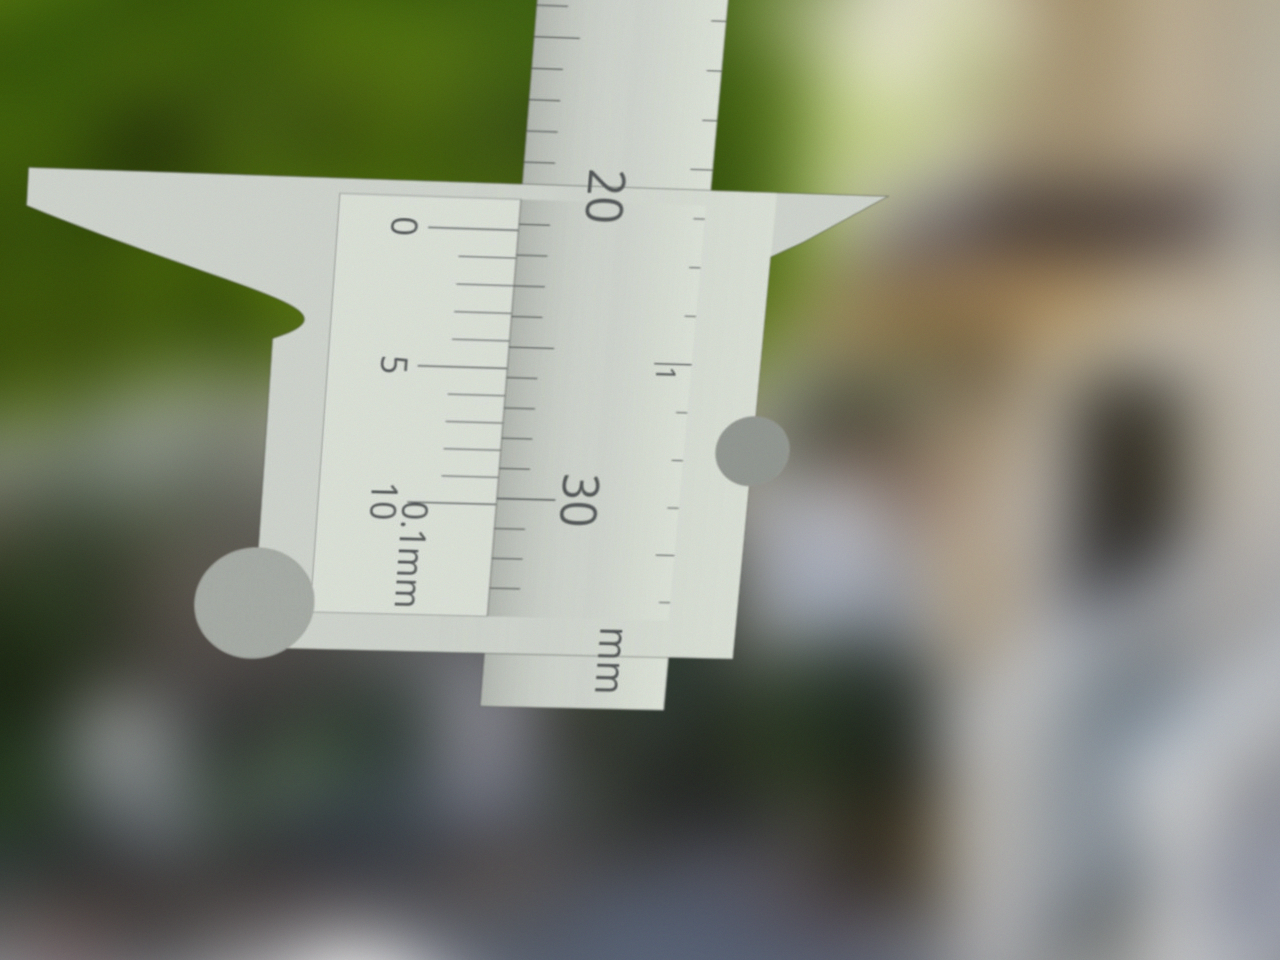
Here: 21.2 mm
